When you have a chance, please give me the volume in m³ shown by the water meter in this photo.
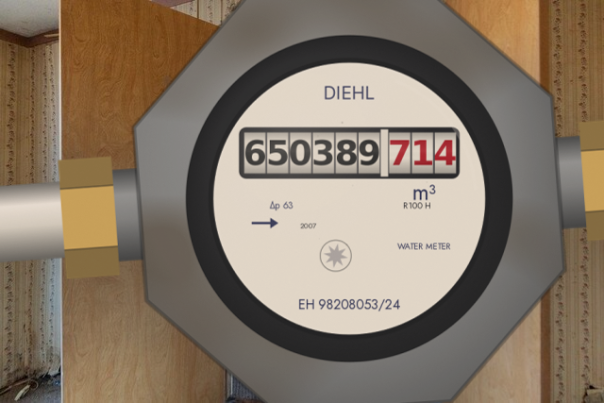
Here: 650389.714 m³
